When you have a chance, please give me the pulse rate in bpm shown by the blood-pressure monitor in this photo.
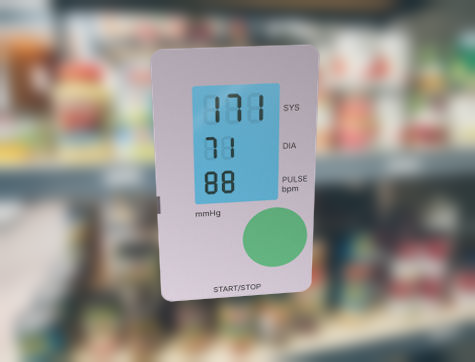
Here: 88 bpm
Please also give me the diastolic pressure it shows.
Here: 71 mmHg
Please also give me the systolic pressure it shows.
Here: 171 mmHg
